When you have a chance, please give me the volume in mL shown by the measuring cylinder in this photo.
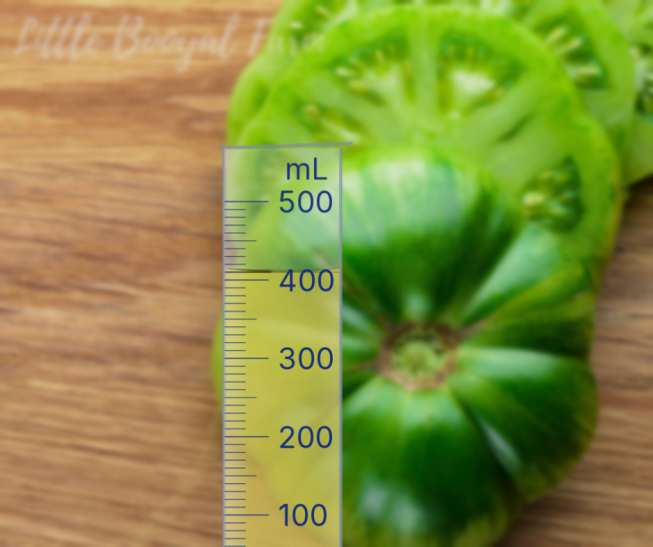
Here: 410 mL
